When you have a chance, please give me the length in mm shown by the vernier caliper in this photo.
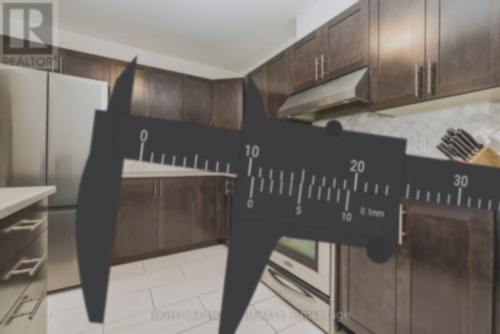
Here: 10.4 mm
